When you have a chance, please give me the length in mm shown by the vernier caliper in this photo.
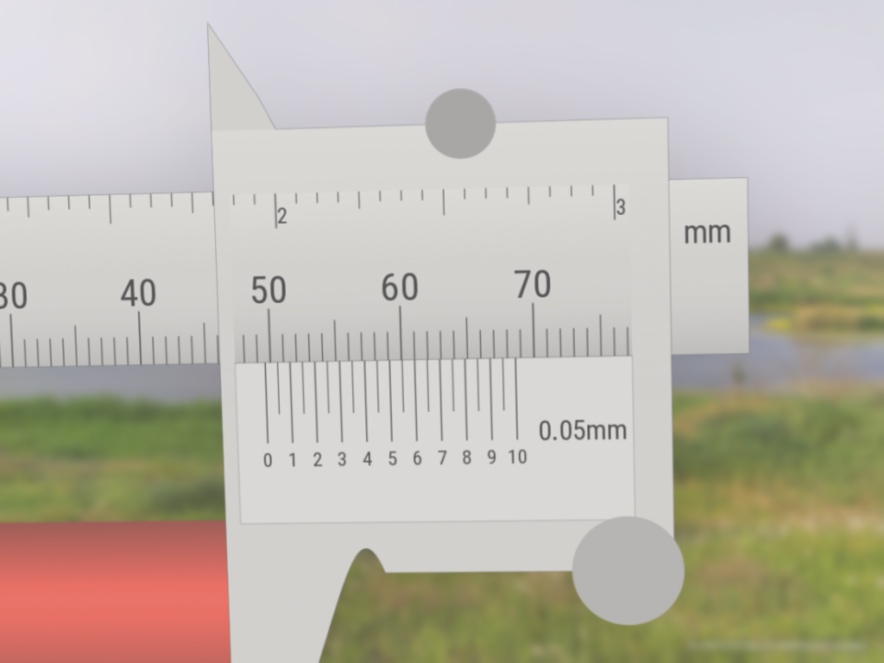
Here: 49.6 mm
